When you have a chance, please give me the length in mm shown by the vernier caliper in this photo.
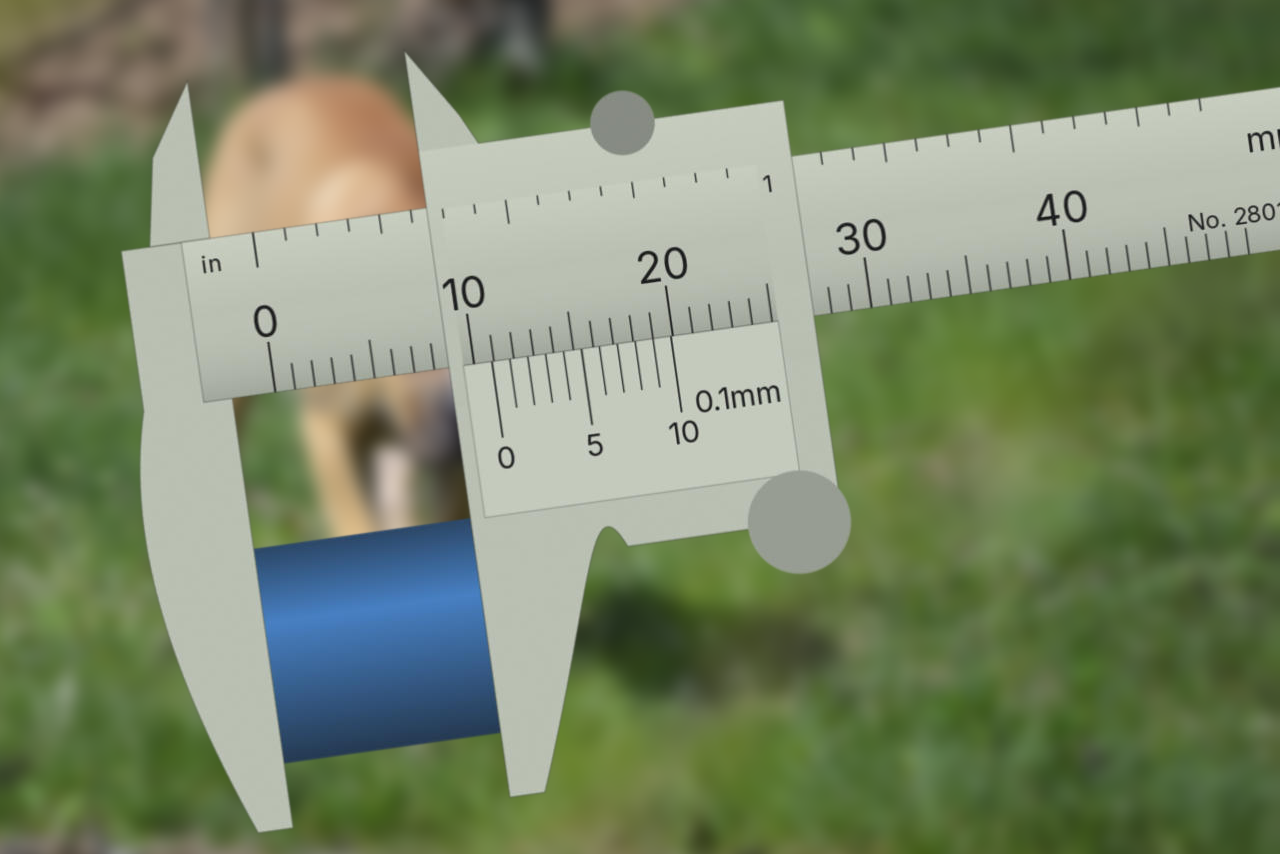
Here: 10.9 mm
